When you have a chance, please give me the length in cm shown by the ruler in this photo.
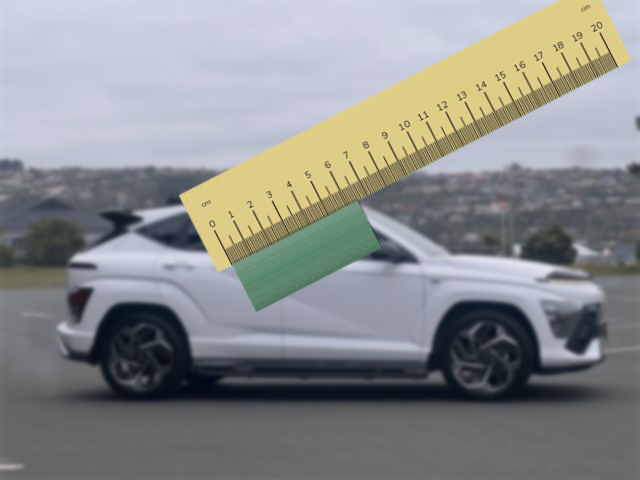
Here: 6.5 cm
